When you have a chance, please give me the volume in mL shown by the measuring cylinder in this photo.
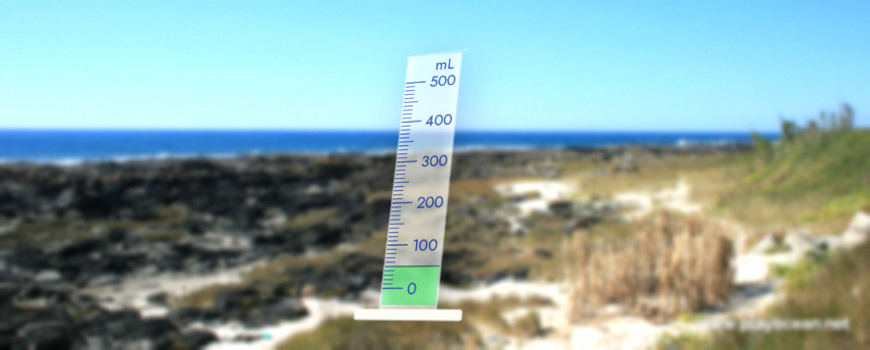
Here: 50 mL
